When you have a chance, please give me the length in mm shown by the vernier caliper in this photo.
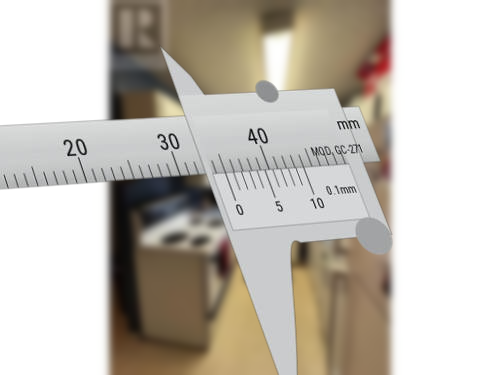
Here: 35.0 mm
